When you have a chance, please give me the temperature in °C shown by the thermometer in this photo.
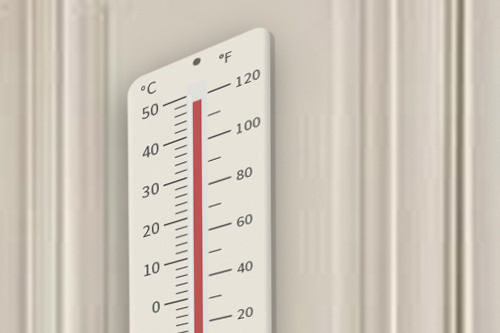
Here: 48 °C
